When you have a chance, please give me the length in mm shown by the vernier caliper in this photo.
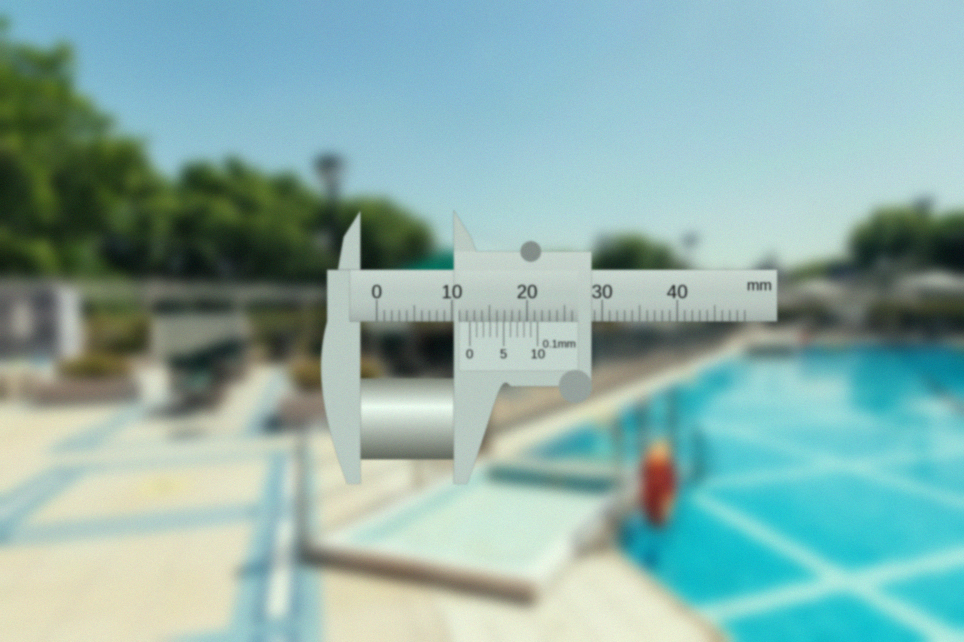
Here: 12.4 mm
